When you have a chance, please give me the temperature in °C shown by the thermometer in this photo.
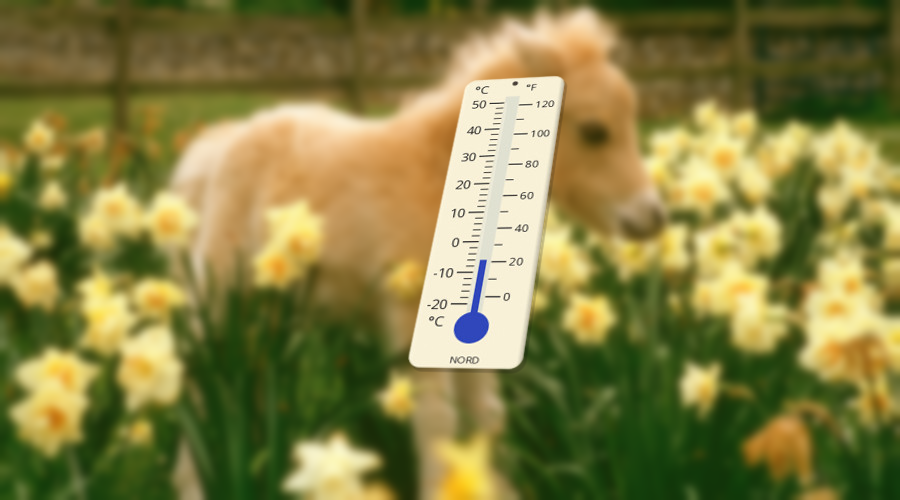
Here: -6 °C
